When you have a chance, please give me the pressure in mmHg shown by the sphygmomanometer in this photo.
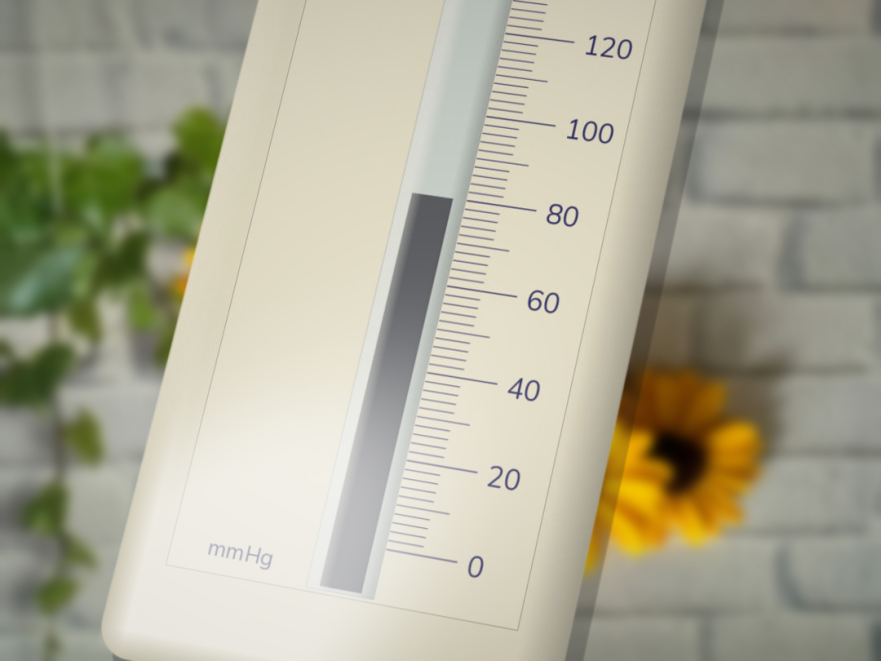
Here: 80 mmHg
